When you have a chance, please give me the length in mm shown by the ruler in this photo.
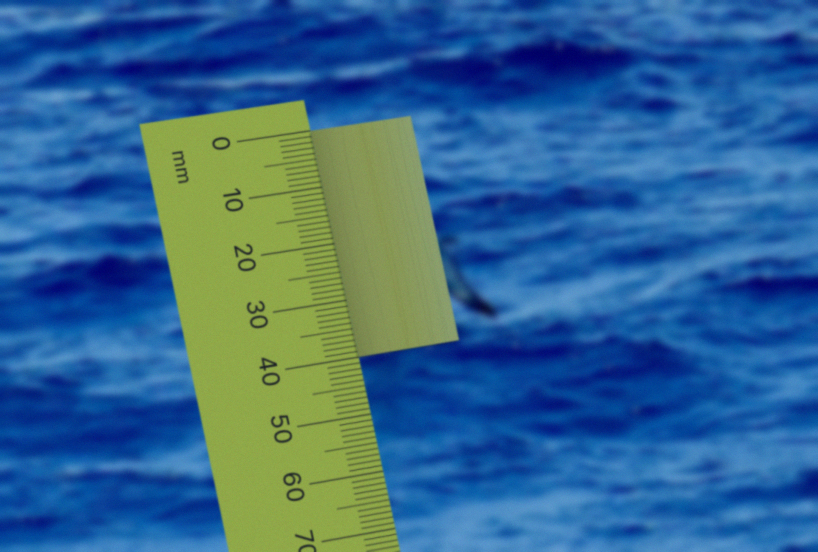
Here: 40 mm
